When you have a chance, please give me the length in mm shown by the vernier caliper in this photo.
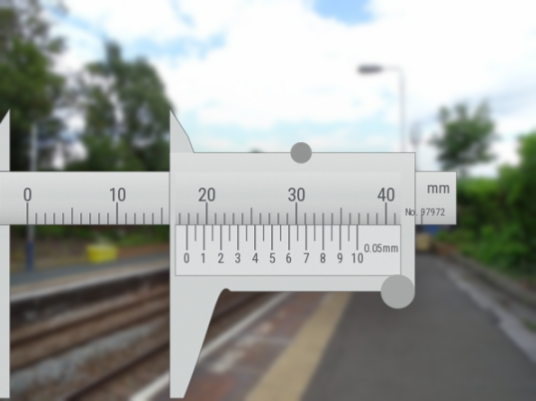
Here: 17.8 mm
